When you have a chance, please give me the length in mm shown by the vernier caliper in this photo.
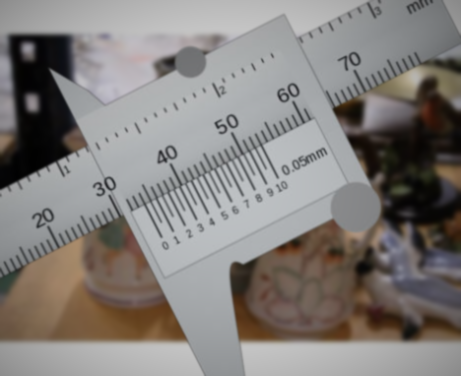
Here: 34.0 mm
